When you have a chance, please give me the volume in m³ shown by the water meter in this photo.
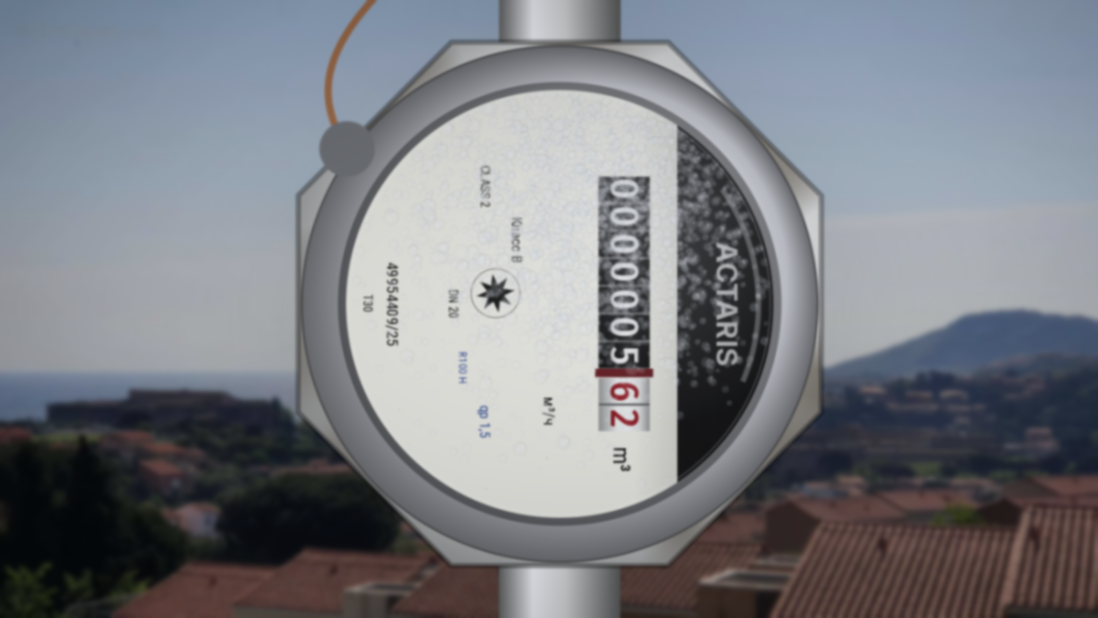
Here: 5.62 m³
